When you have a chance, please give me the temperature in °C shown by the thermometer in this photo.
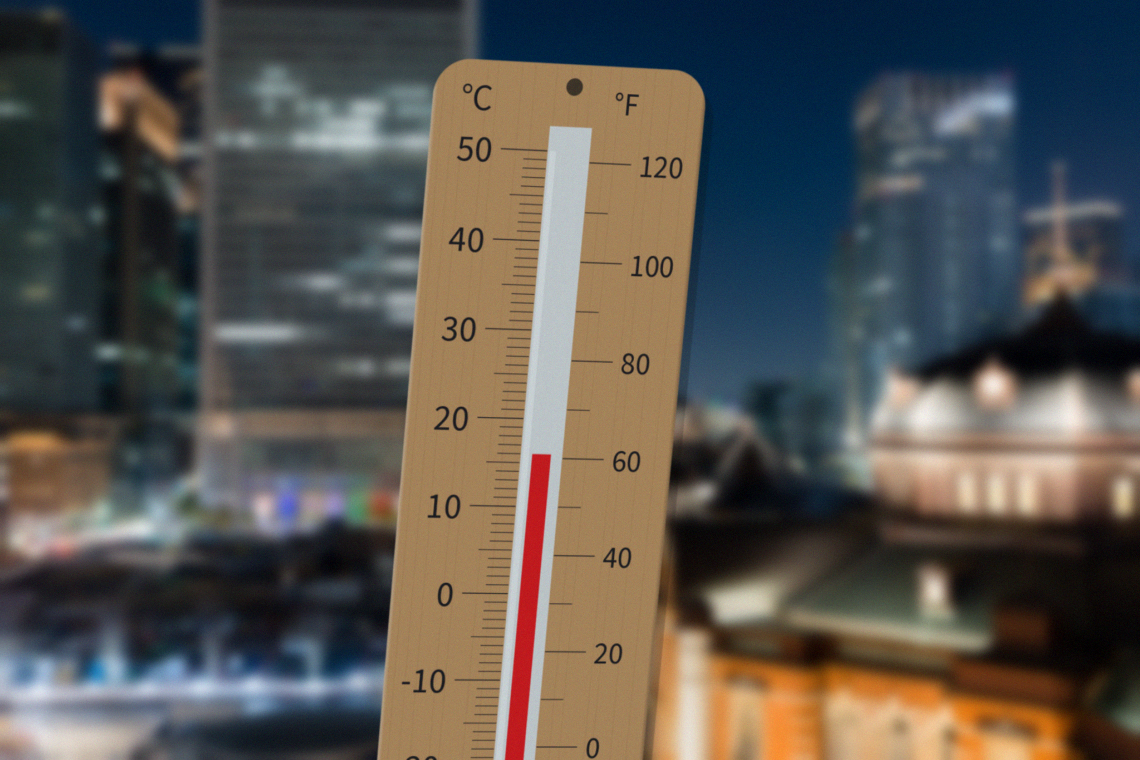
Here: 16 °C
